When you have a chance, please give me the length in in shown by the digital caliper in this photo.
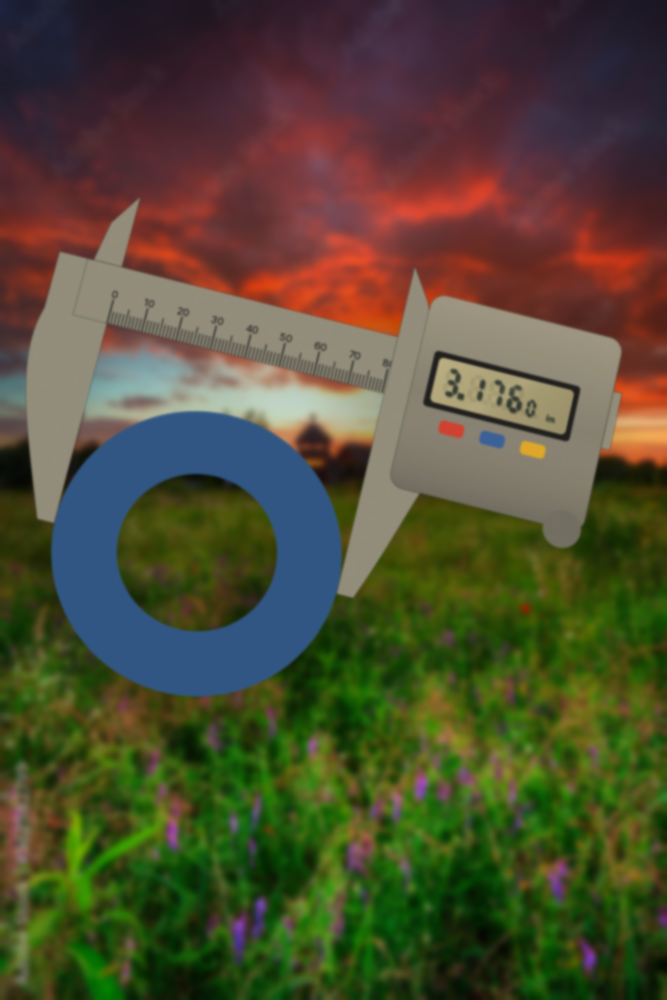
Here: 3.1760 in
